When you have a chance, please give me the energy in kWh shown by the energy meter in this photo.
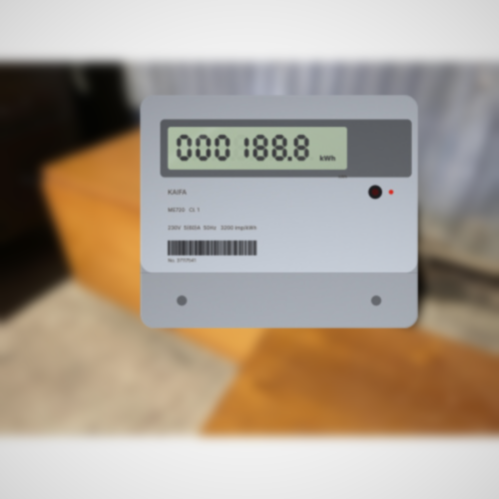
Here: 188.8 kWh
